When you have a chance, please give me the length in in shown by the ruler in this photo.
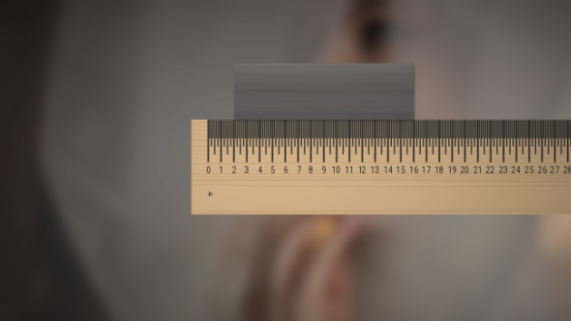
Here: 14 in
